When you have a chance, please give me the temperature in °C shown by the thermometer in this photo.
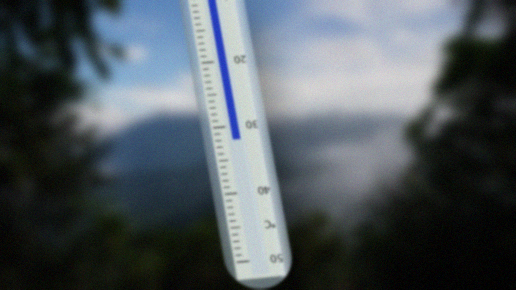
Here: 32 °C
